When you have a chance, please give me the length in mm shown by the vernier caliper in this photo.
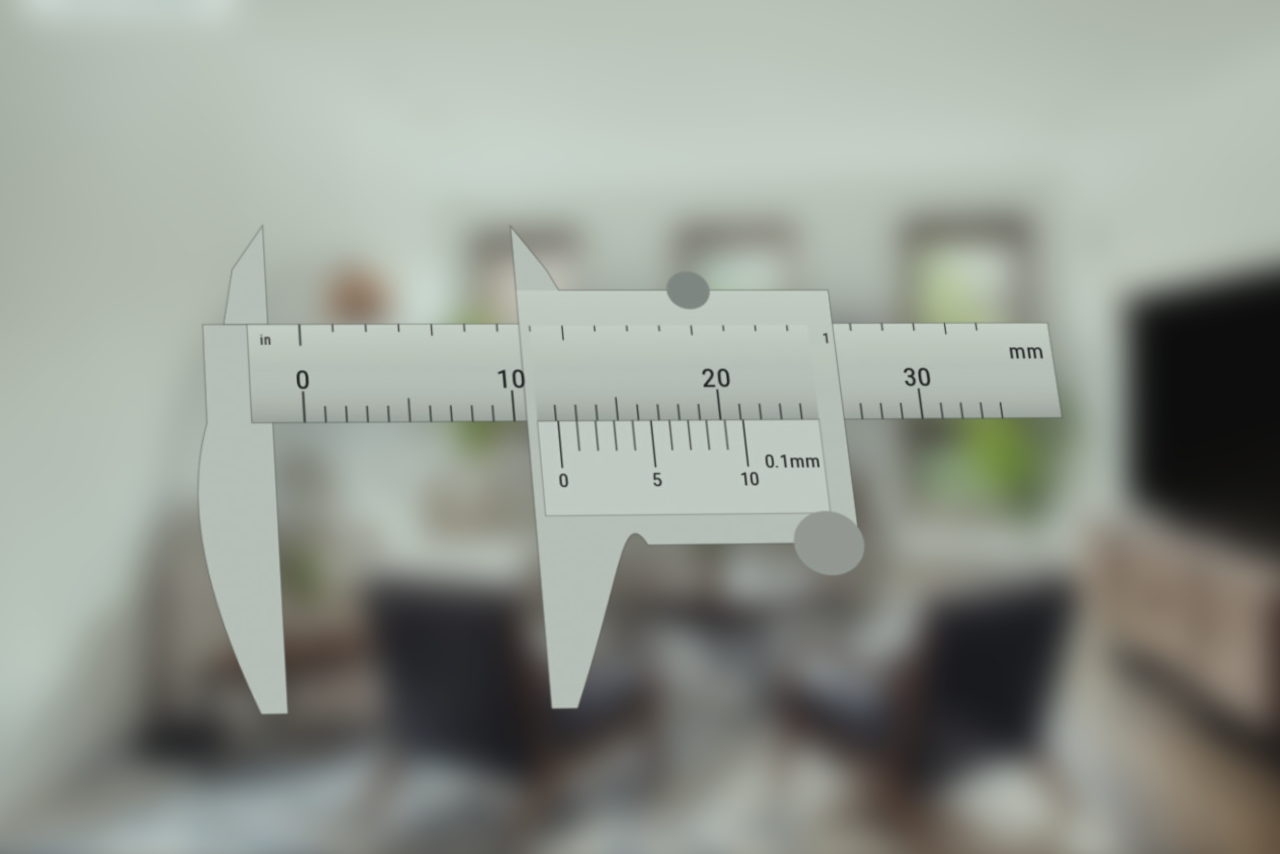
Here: 12.1 mm
